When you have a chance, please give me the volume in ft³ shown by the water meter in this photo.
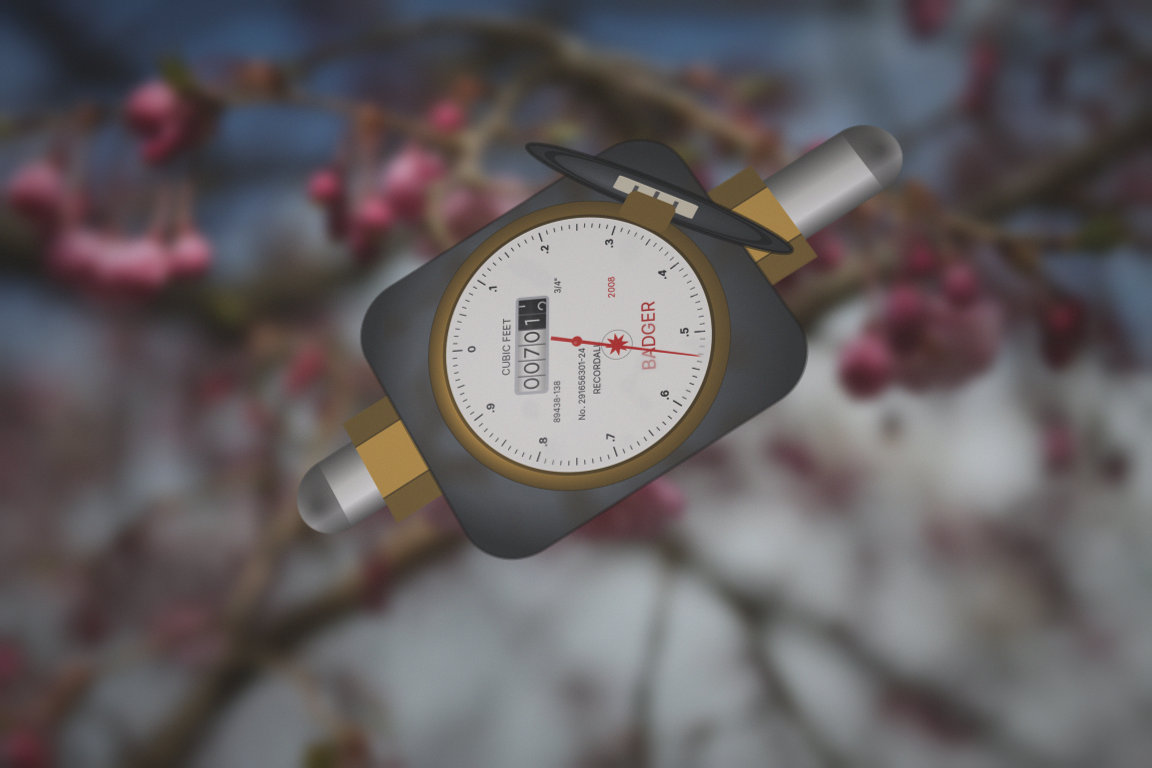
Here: 7011.53 ft³
